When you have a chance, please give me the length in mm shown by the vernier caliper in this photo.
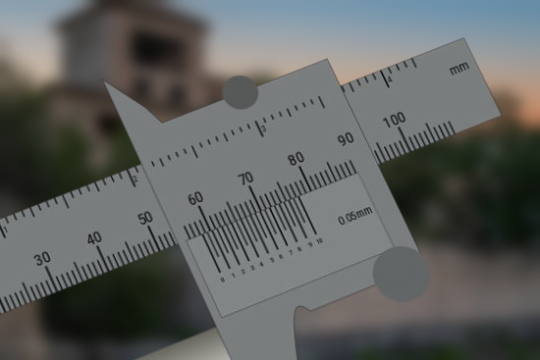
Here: 58.4 mm
